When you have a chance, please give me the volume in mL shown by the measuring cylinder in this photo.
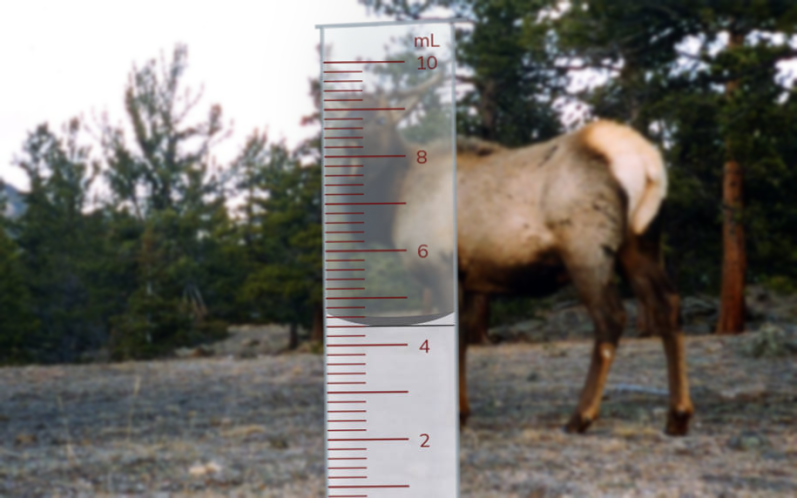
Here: 4.4 mL
